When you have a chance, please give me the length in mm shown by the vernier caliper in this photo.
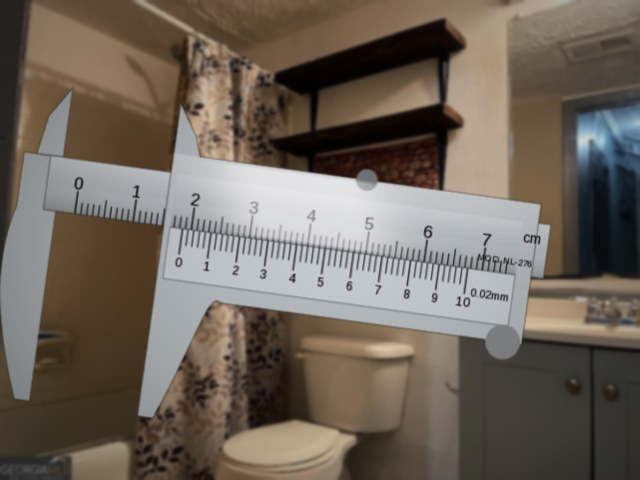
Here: 18.5 mm
